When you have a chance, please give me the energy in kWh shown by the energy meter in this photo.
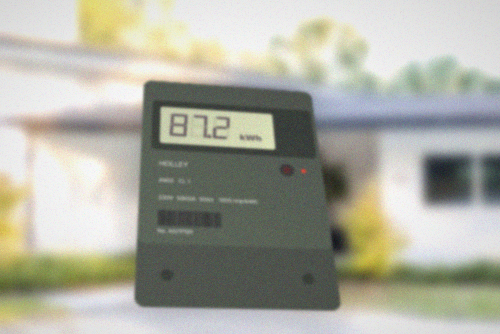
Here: 87.2 kWh
